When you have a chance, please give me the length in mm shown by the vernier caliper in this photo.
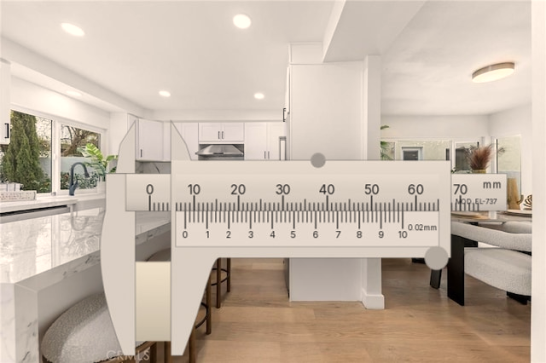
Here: 8.0 mm
